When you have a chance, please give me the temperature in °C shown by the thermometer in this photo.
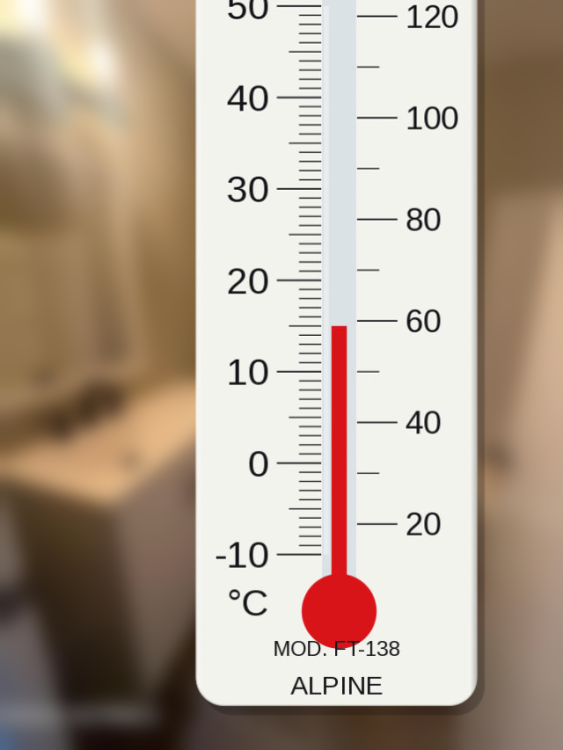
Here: 15 °C
